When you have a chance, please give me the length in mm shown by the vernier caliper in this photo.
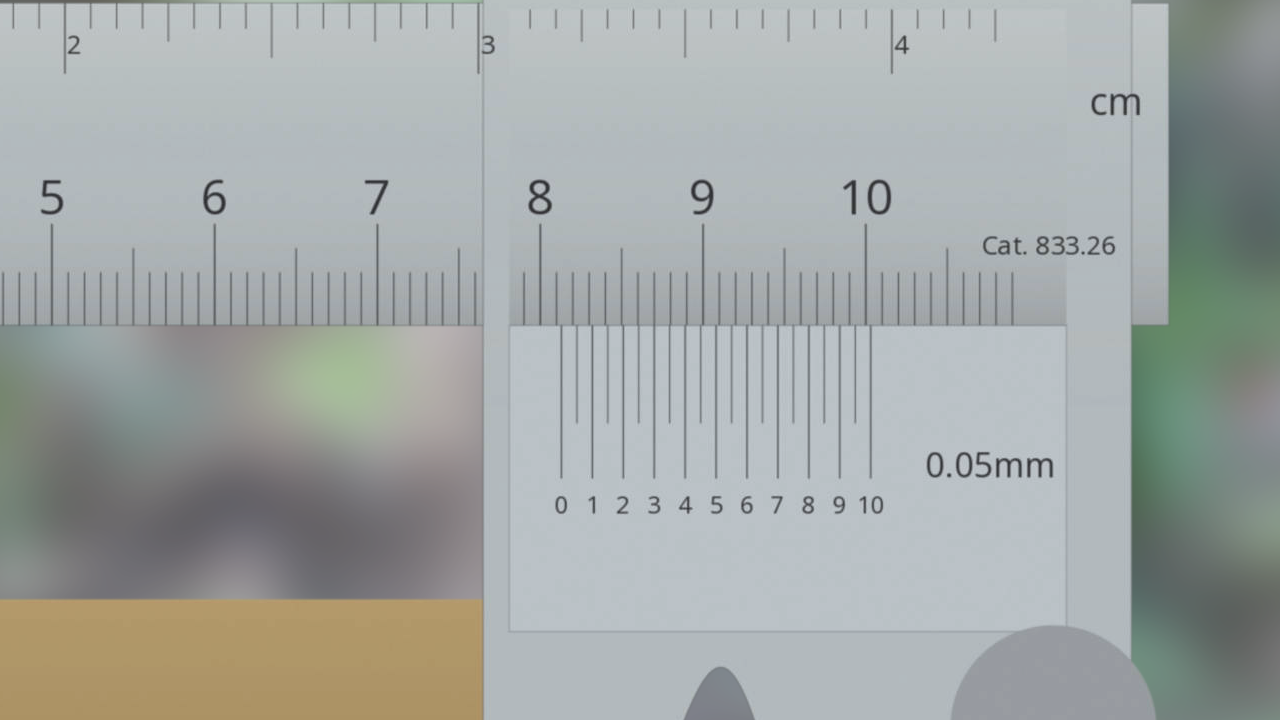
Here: 81.3 mm
